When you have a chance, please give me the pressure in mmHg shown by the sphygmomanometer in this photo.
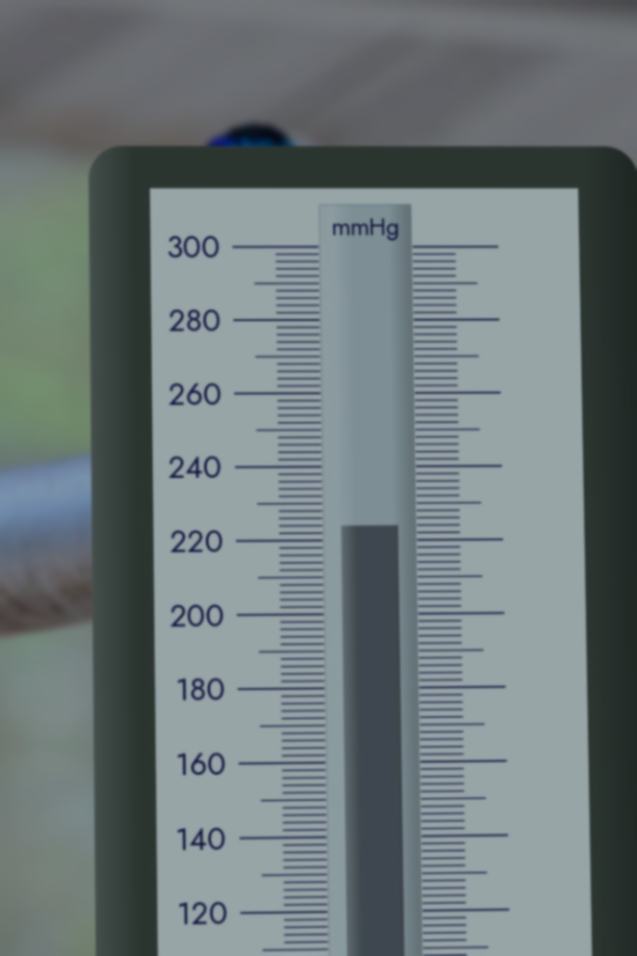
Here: 224 mmHg
